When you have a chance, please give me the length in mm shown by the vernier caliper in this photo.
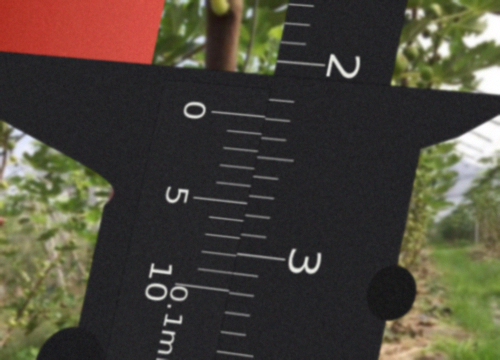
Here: 22.9 mm
